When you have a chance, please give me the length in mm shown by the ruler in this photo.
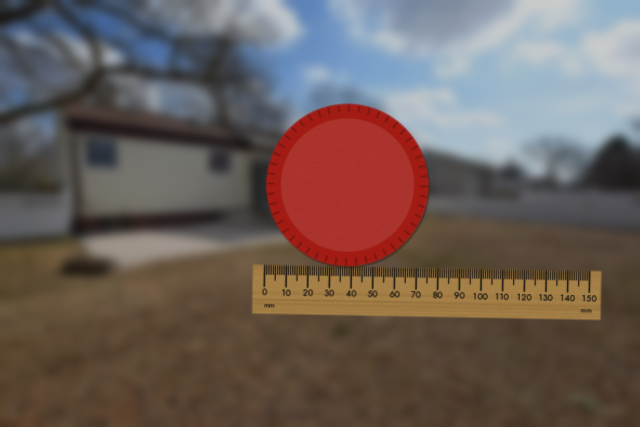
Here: 75 mm
